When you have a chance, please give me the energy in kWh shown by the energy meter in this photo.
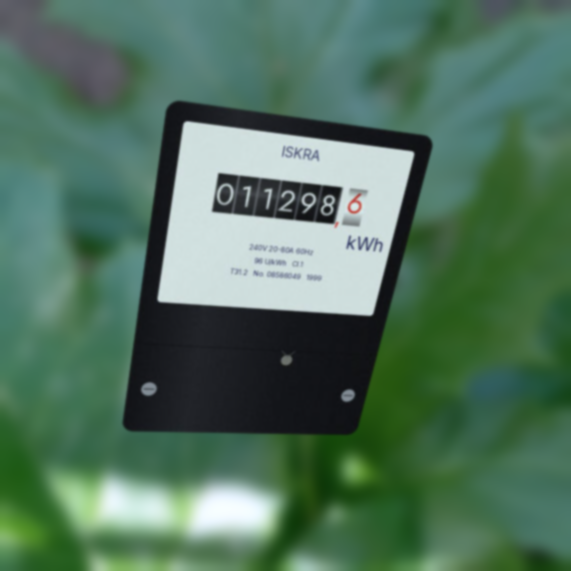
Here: 11298.6 kWh
